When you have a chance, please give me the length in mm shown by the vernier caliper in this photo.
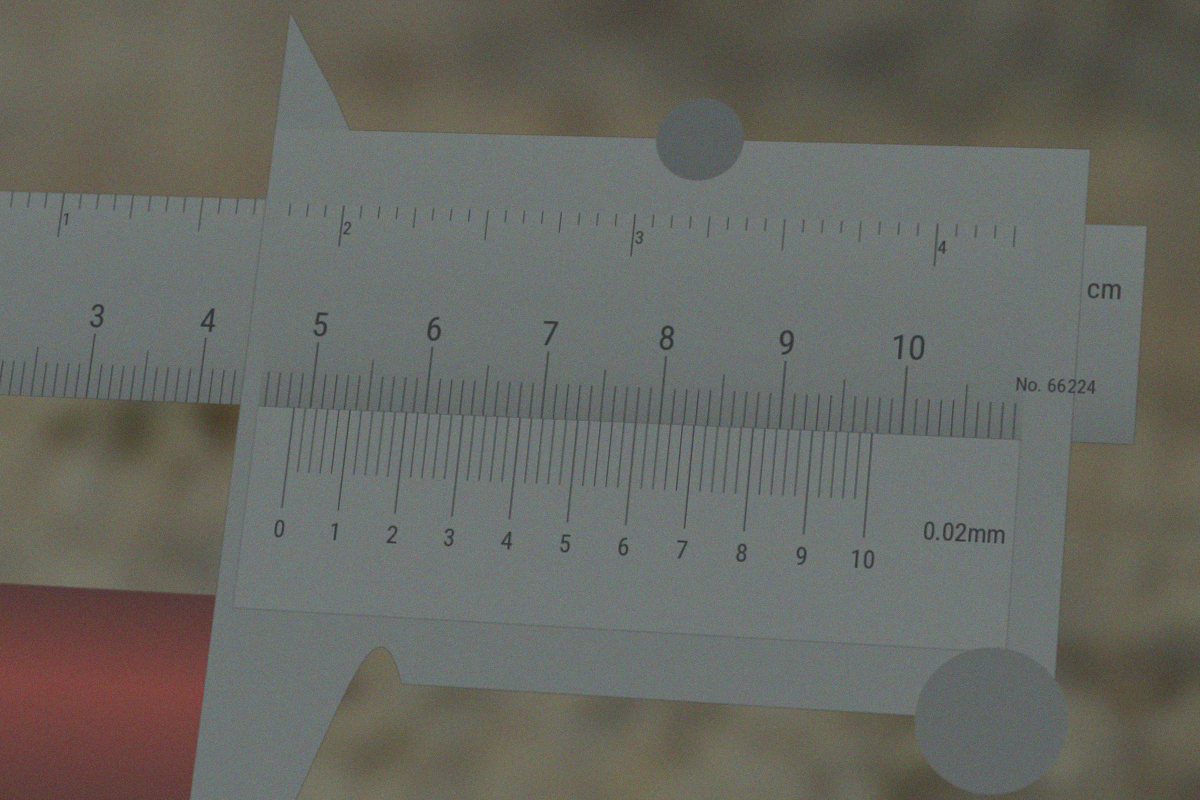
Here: 48.6 mm
